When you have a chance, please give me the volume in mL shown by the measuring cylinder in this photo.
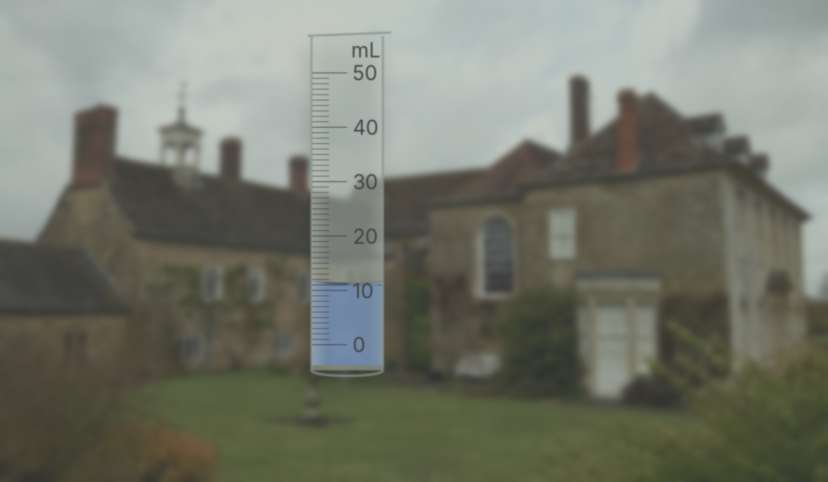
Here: 11 mL
